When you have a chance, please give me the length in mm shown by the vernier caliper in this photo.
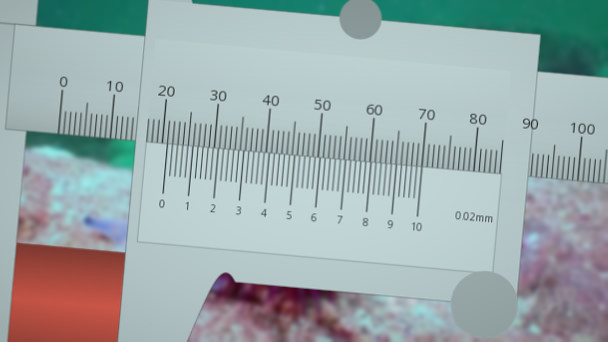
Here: 21.0 mm
